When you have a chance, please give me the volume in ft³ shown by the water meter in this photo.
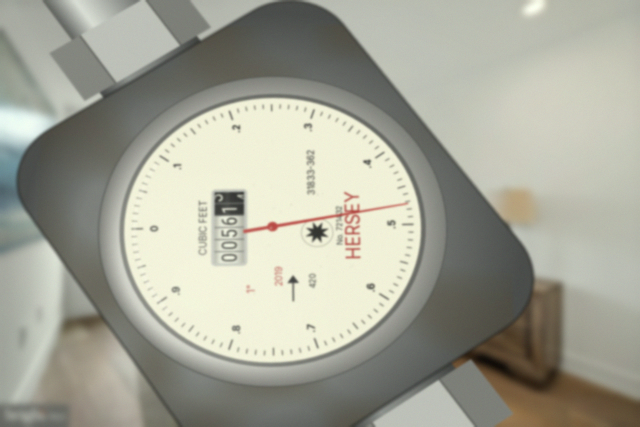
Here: 5613.47 ft³
